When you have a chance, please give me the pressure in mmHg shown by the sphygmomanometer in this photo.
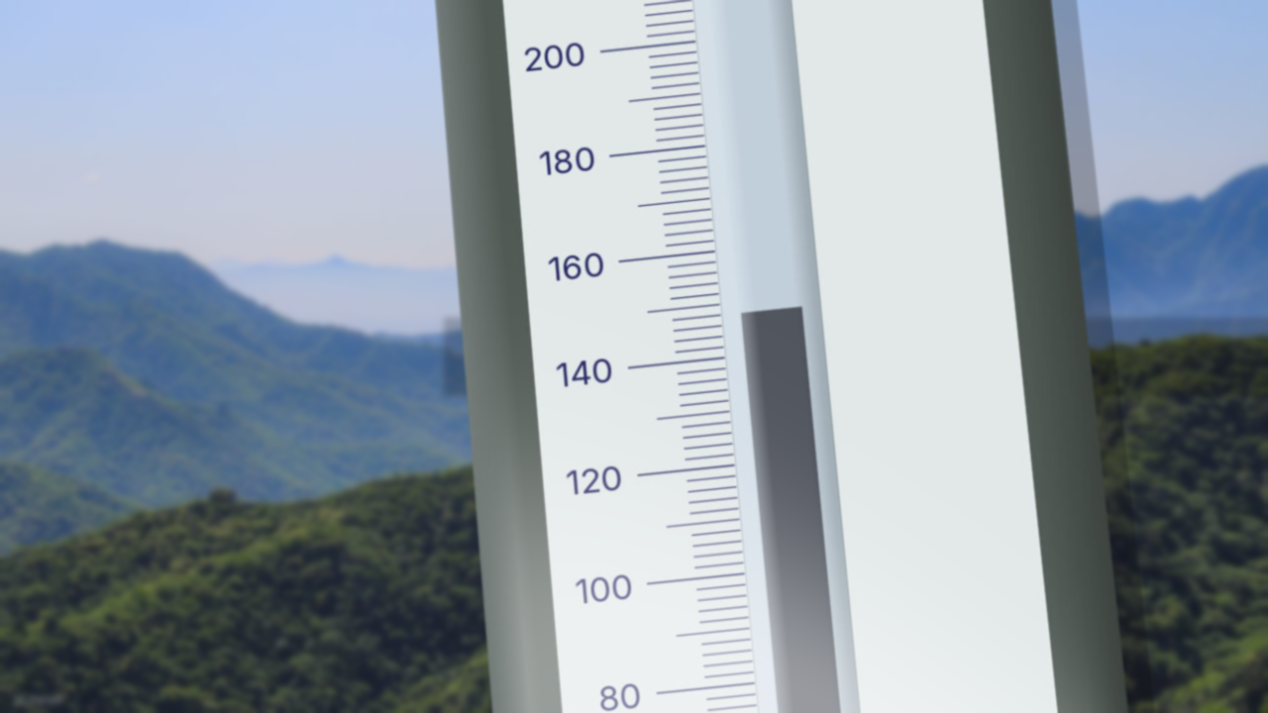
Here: 148 mmHg
